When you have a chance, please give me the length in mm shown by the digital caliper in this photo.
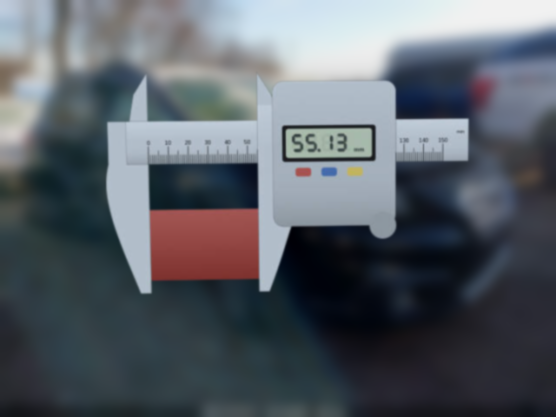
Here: 55.13 mm
